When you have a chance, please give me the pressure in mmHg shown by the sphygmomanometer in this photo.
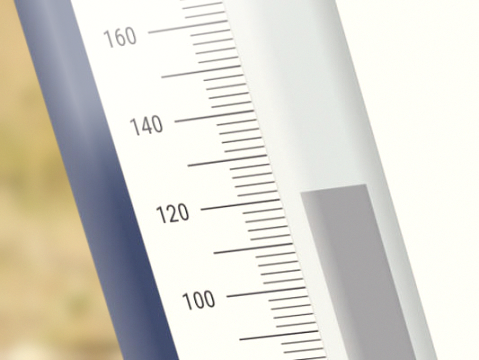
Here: 121 mmHg
